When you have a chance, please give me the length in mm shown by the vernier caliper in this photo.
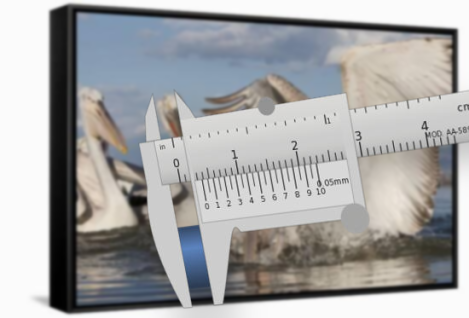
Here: 3.8 mm
